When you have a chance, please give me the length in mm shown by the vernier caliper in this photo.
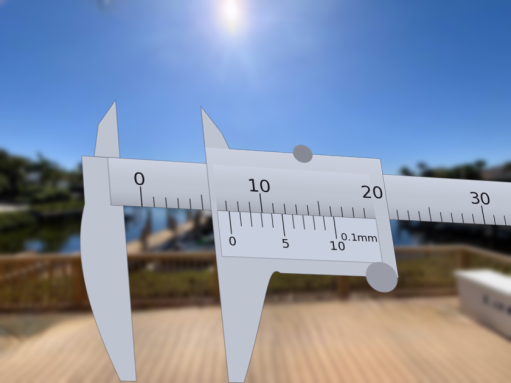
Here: 7.2 mm
